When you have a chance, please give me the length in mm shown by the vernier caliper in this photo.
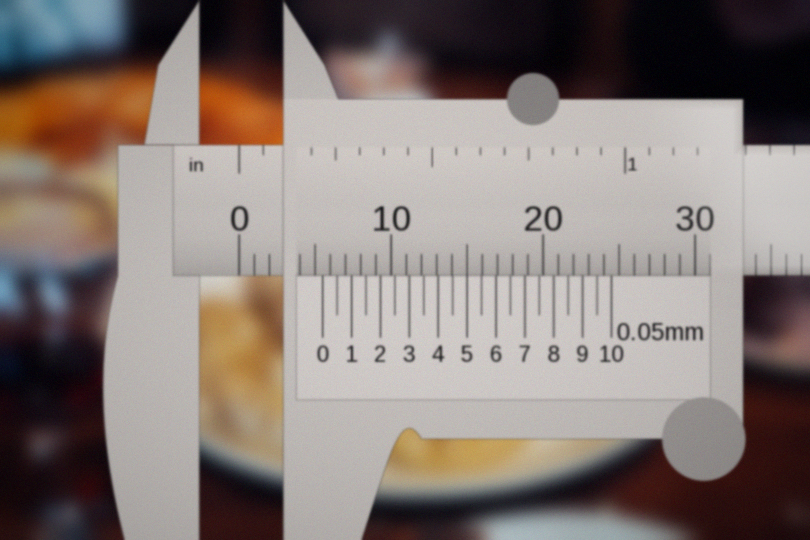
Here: 5.5 mm
